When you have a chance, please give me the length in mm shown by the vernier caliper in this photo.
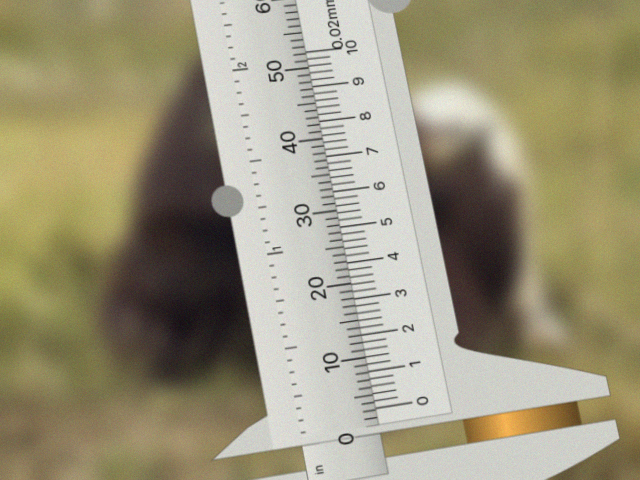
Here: 3.2 mm
